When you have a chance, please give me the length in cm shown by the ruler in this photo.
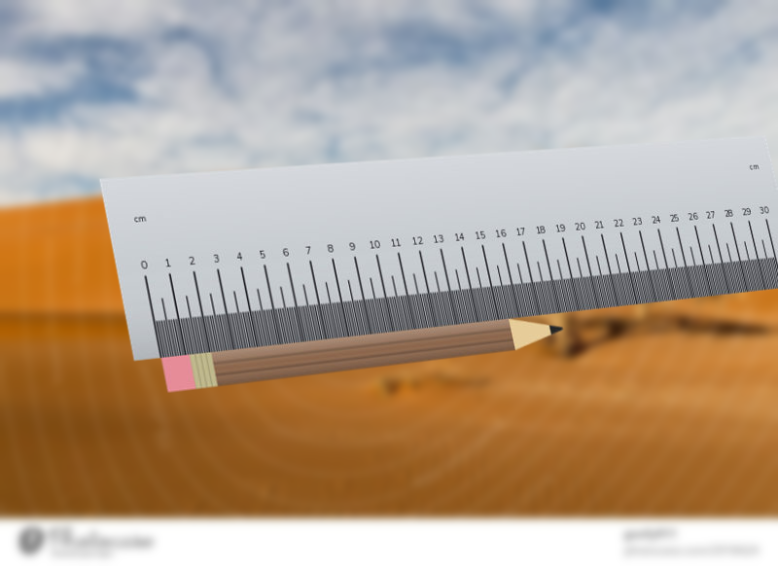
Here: 18 cm
